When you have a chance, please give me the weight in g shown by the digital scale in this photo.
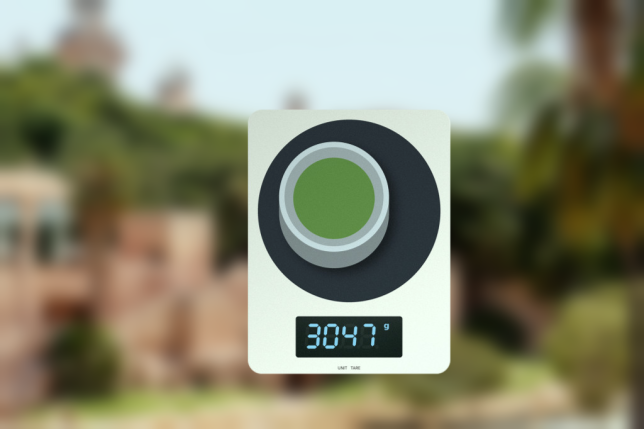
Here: 3047 g
